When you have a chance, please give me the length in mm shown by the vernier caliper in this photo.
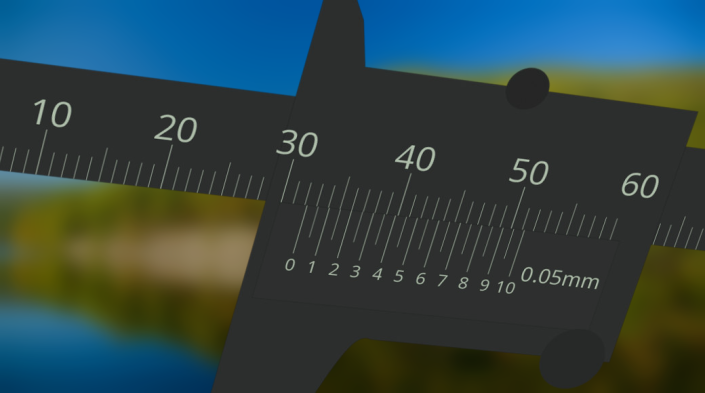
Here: 32.2 mm
